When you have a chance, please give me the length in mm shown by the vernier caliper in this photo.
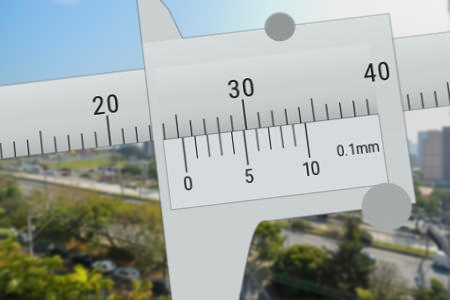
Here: 25.3 mm
